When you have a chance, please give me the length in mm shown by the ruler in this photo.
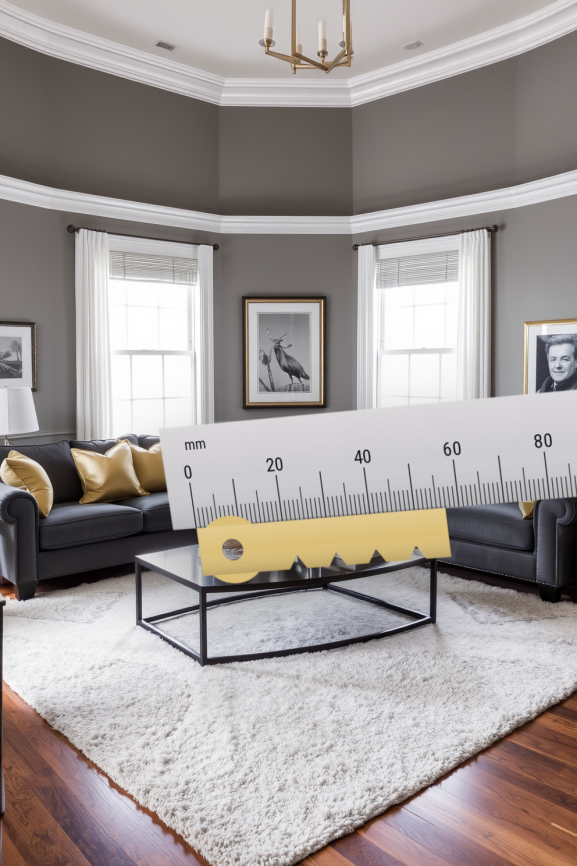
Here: 57 mm
